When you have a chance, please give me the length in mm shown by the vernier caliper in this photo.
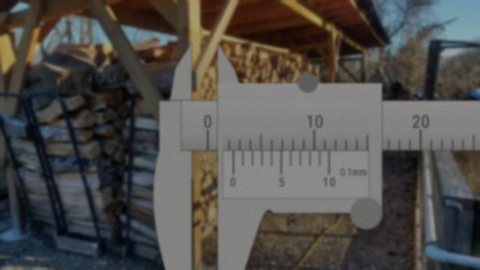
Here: 2.4 mm
